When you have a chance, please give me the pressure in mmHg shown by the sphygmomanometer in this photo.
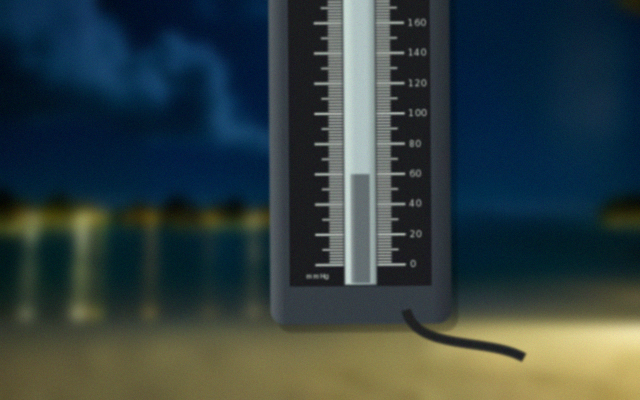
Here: 60 mmHg
